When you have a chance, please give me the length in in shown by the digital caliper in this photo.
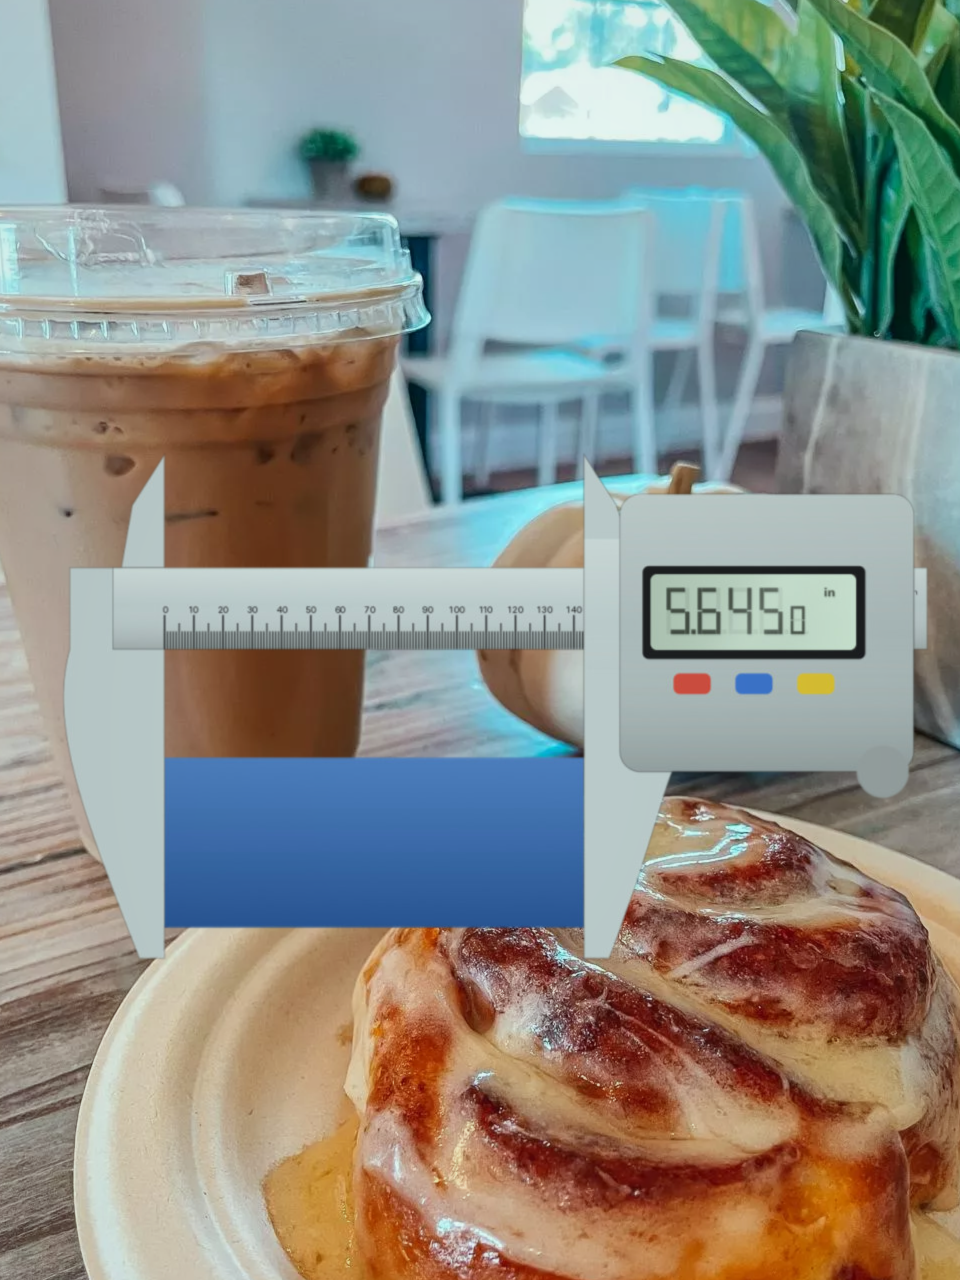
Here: 5.6450 in
